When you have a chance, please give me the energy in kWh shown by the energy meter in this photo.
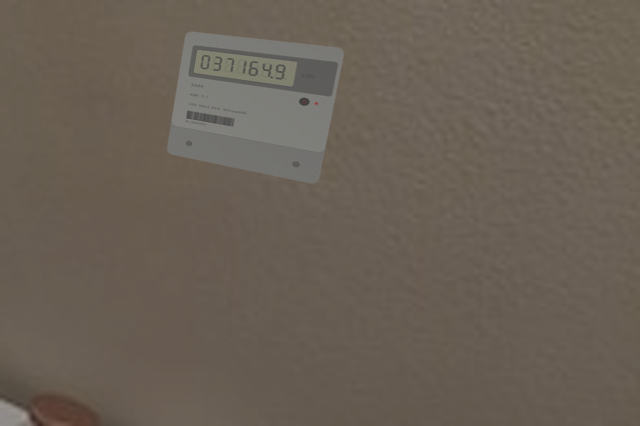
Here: 37164.9 kWh
